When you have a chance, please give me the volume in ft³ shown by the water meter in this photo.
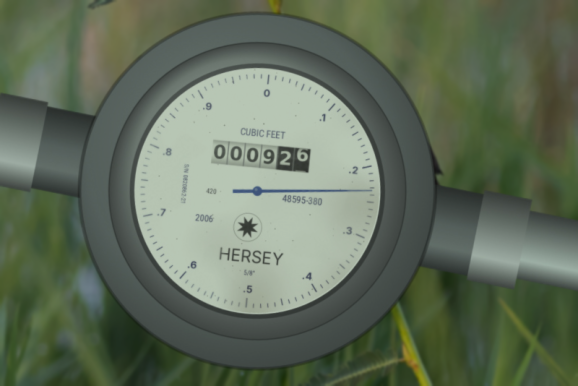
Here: 926.23 ft³
